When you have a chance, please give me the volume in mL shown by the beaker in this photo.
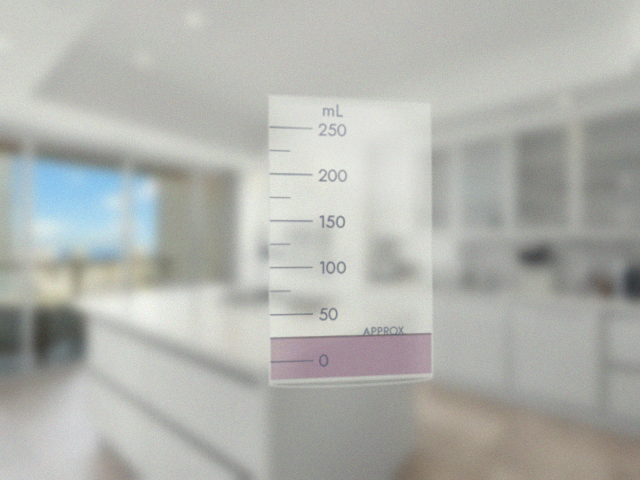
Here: 25 mL
